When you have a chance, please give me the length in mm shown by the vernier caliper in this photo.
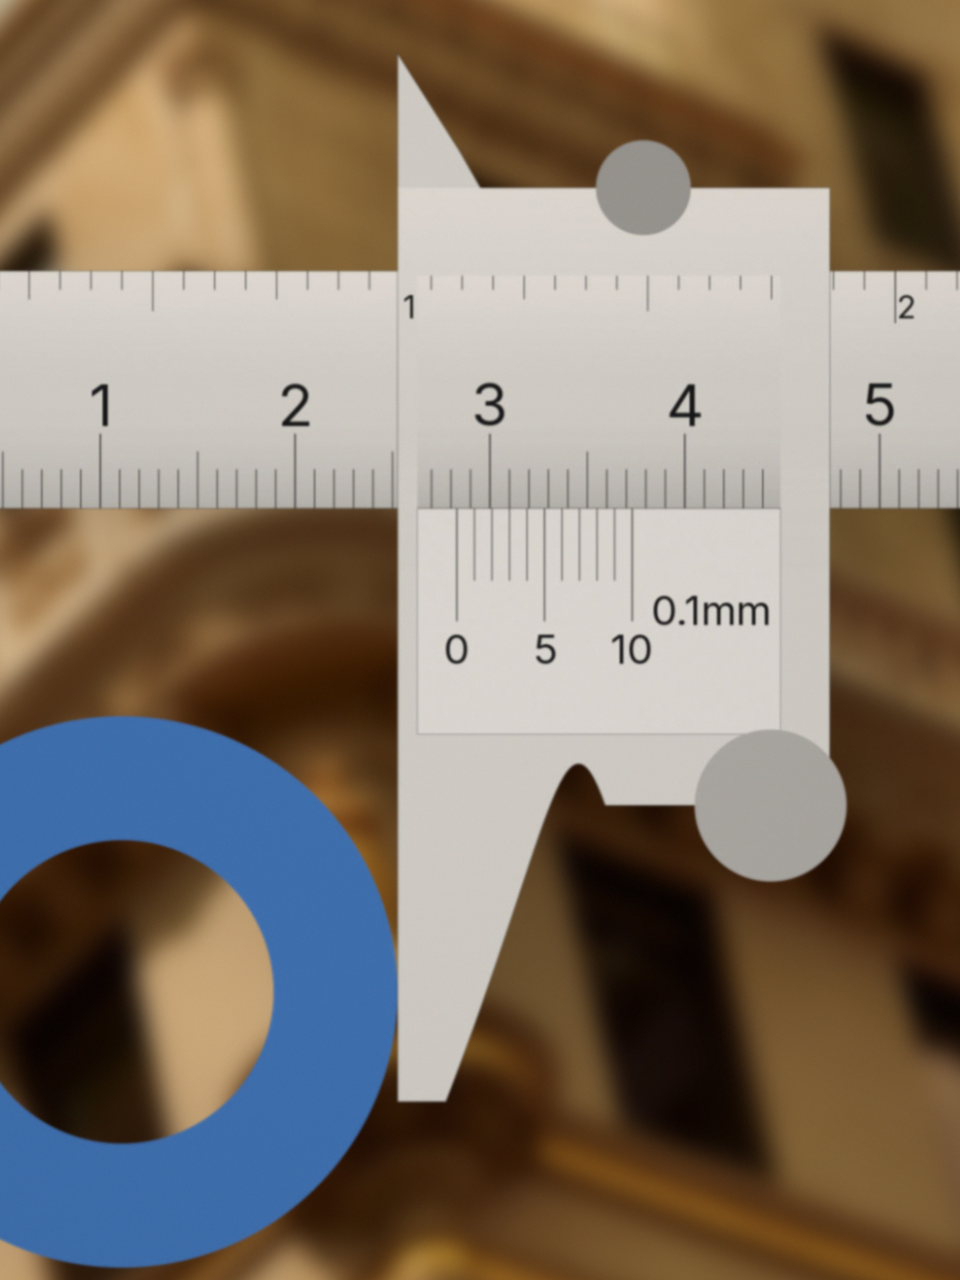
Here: 28.3 mm
